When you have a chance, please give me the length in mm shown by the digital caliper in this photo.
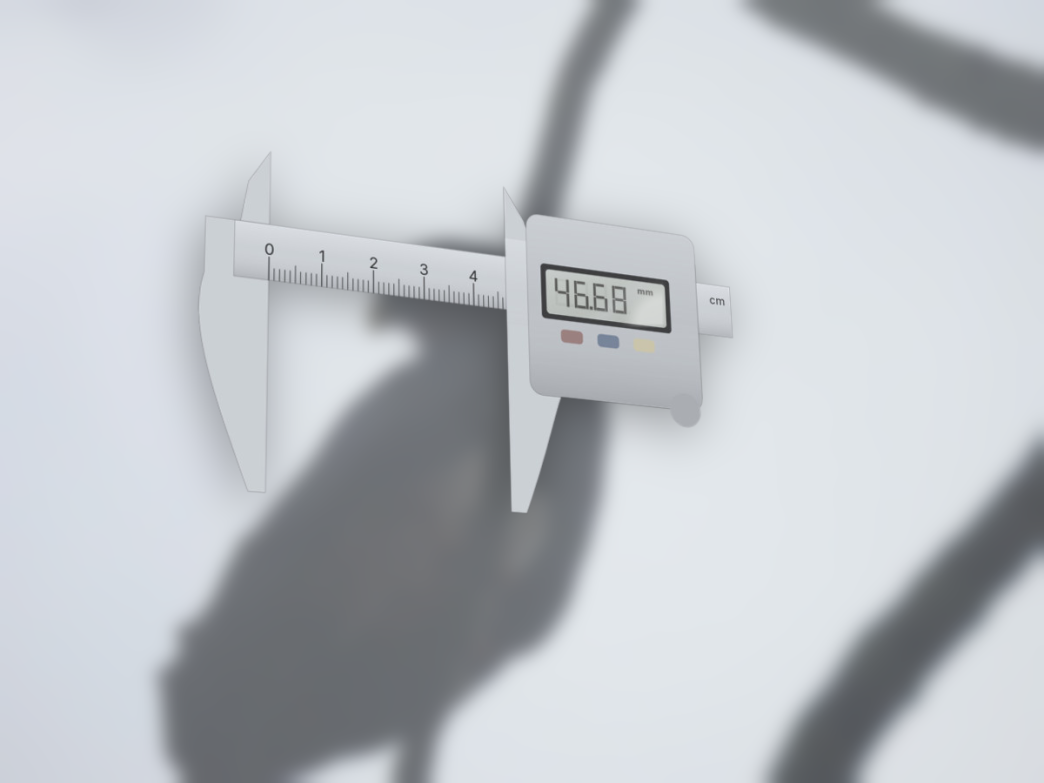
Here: 46.68 mm
